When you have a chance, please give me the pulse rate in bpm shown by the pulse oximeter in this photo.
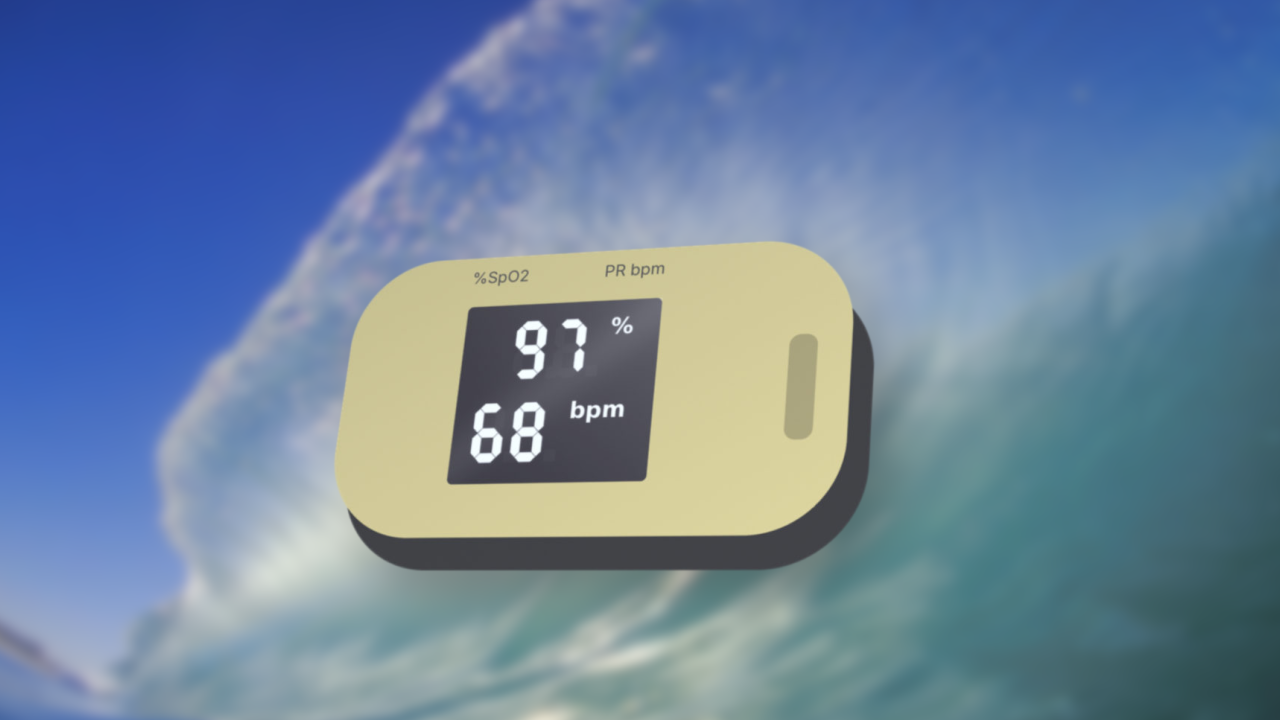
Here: 68 bpm
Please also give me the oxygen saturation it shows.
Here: 97 %
